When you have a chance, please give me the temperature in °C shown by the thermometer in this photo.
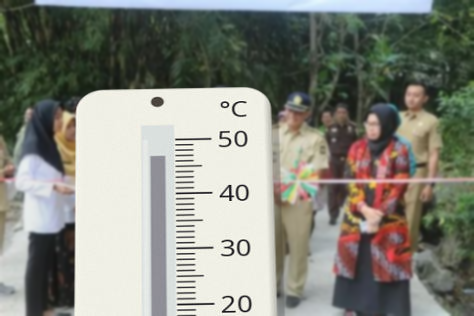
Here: 47 °C
